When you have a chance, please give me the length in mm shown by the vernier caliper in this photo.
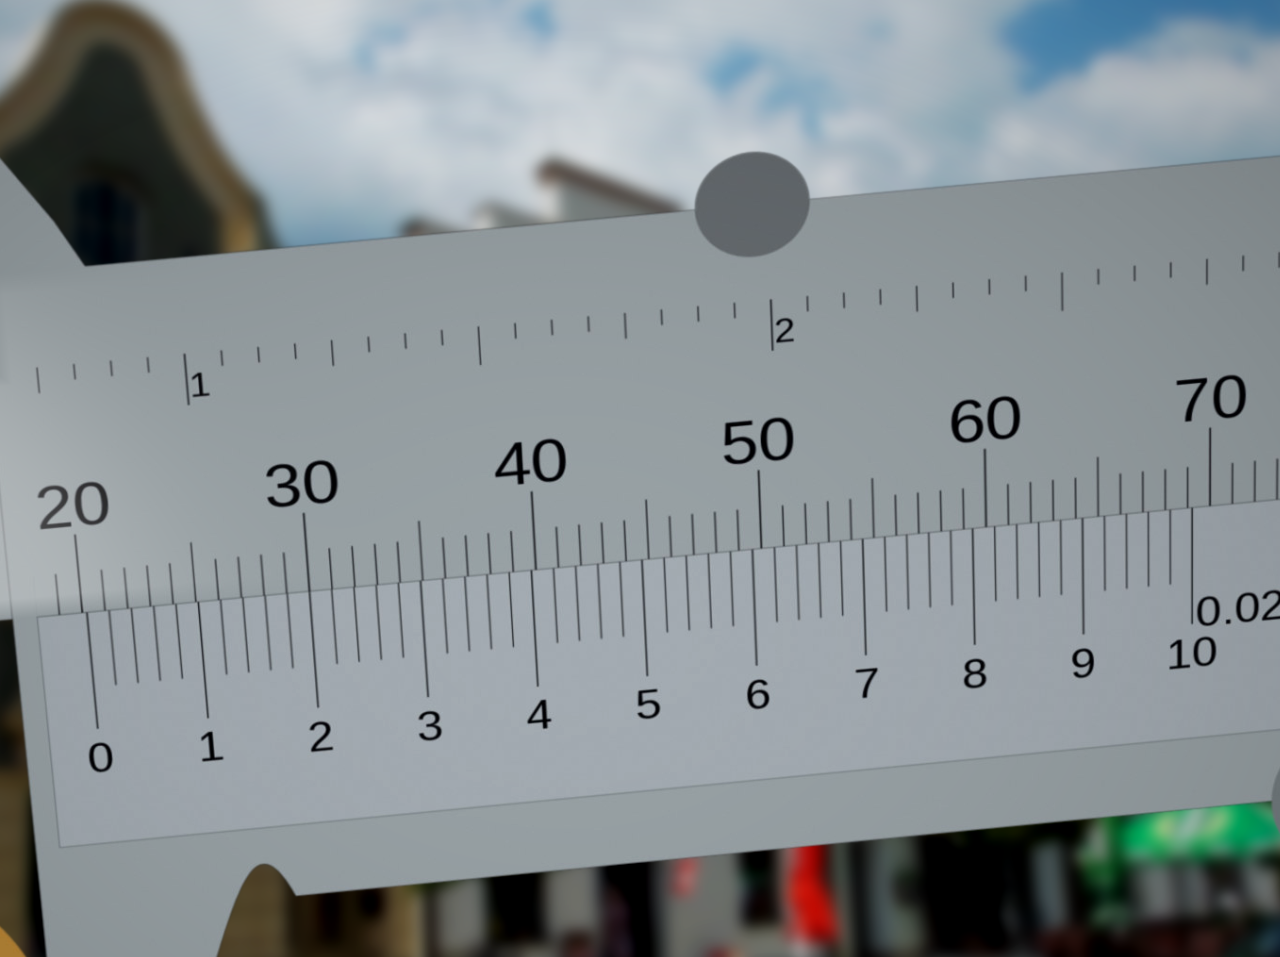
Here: 20.2 mm
